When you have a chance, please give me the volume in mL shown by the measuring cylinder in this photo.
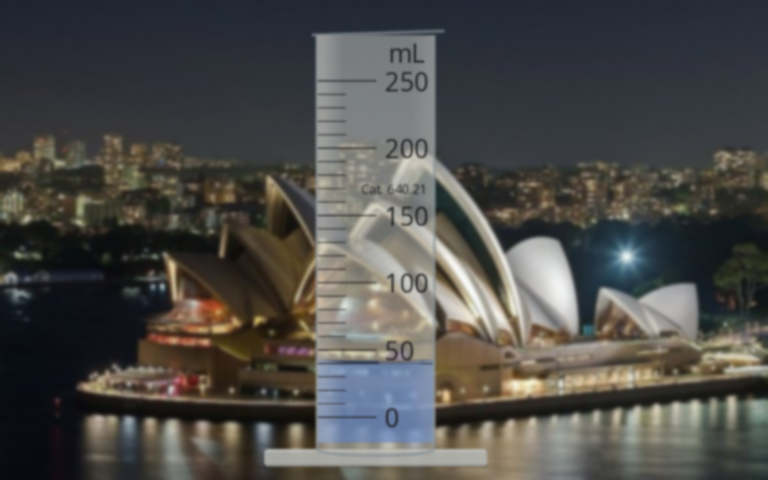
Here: 40 mL
